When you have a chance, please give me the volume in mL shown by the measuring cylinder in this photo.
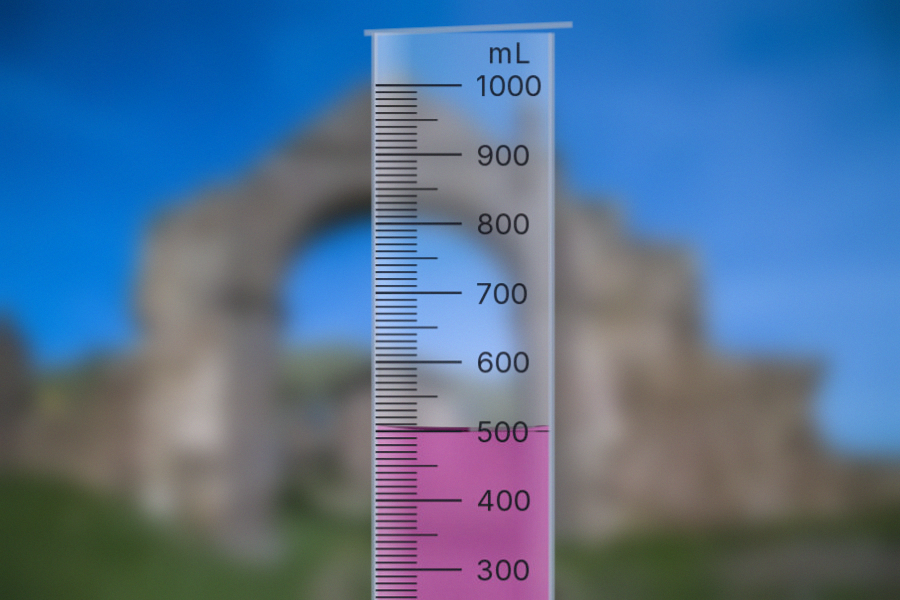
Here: 500 mL
